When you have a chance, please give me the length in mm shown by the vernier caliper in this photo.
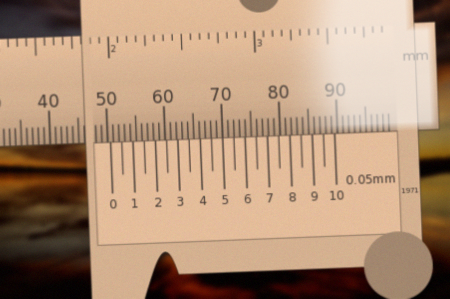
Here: 50.5 mm
